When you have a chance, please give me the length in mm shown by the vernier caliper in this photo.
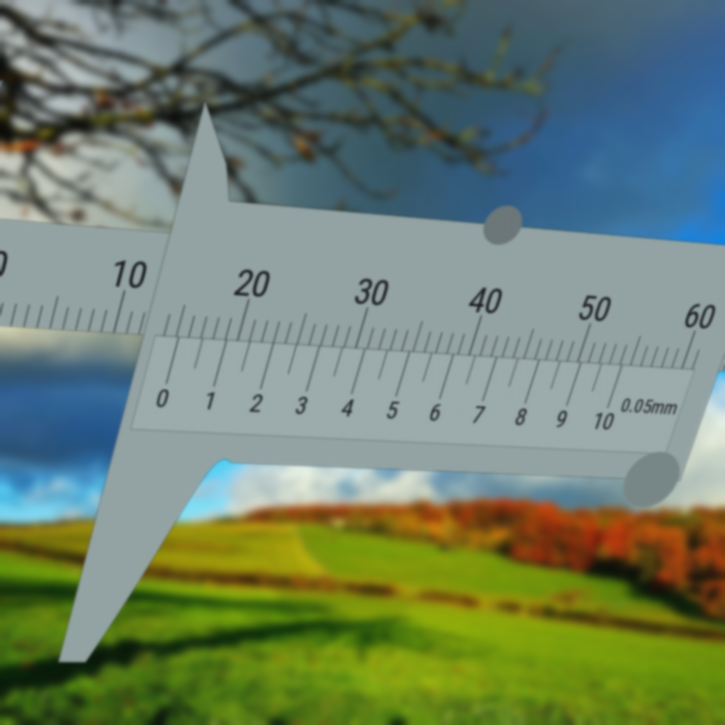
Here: 15.2 mm
